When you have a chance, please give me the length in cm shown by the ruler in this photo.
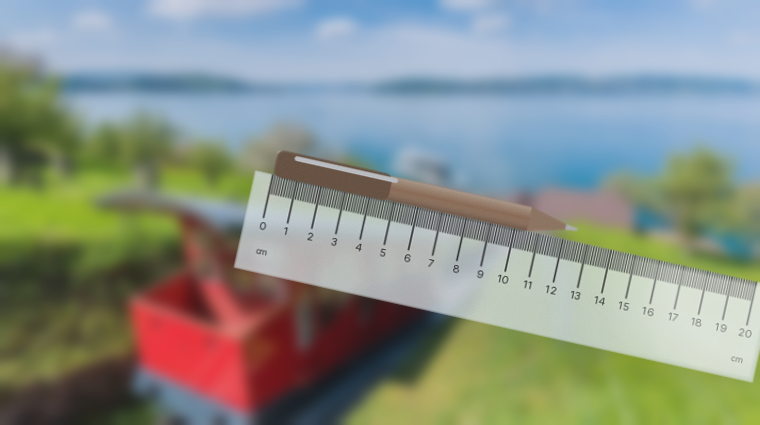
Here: 12.5 cm
